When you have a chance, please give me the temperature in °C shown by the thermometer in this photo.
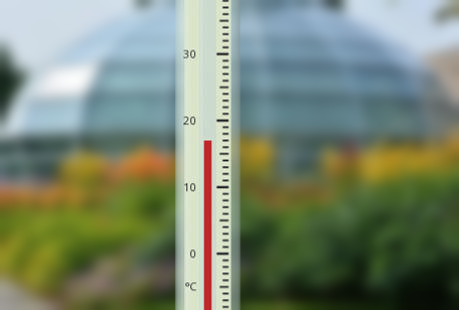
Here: 17 °C
